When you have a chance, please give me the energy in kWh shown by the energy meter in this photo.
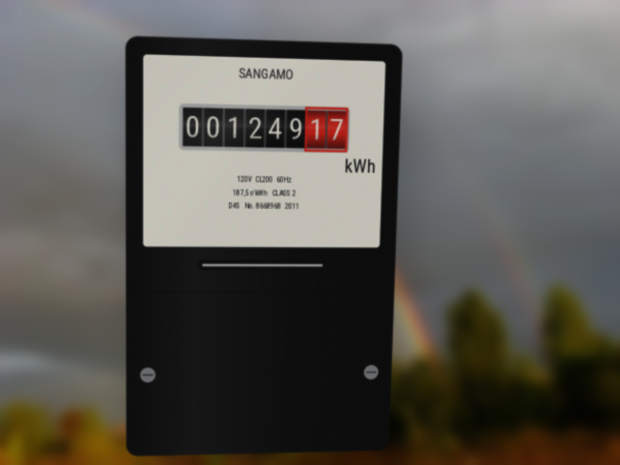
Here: 1249.17 kWh
